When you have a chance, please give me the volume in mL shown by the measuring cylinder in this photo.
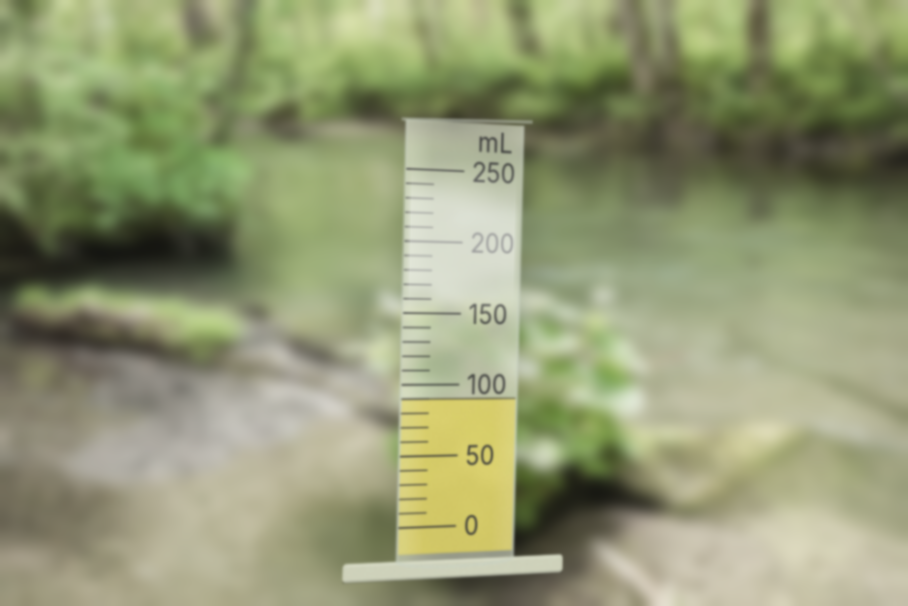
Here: 90 mL
